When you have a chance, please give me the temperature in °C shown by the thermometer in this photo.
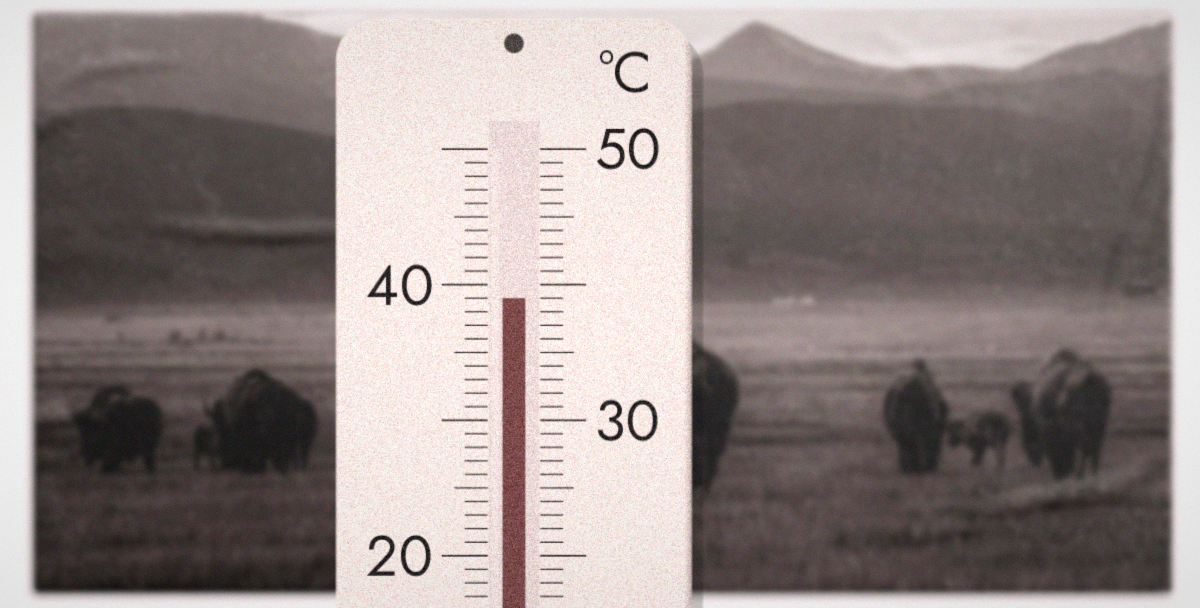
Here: 39 °C
